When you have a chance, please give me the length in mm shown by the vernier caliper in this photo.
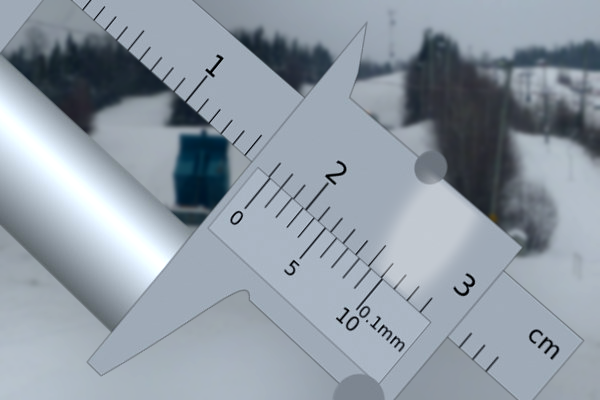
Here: 17.1 mm
